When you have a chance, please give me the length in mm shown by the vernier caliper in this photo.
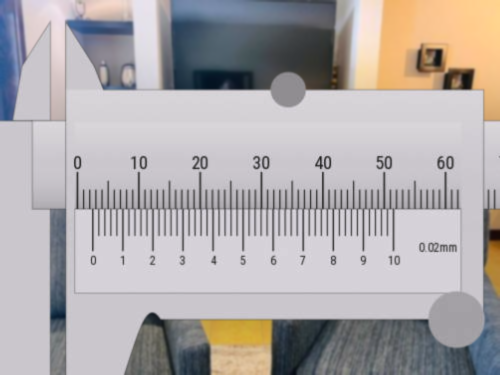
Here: 2.5 mm
